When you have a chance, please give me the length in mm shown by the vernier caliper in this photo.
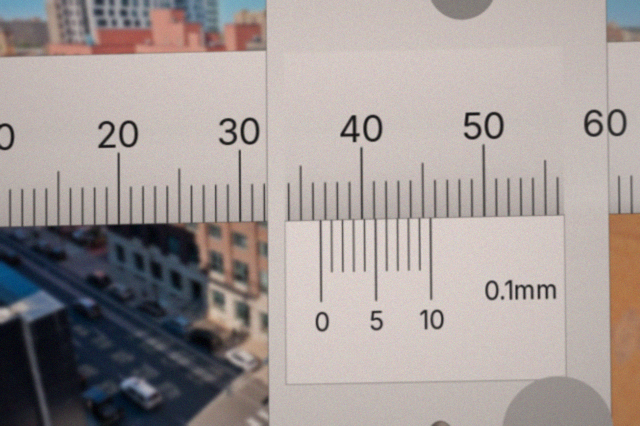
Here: 36.6 mm
